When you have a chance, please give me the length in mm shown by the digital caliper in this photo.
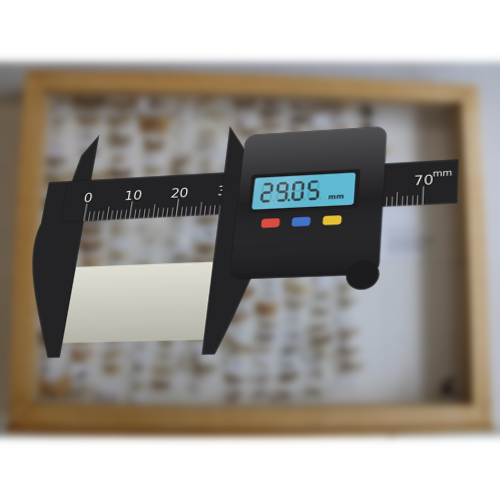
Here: 29.05 mm
